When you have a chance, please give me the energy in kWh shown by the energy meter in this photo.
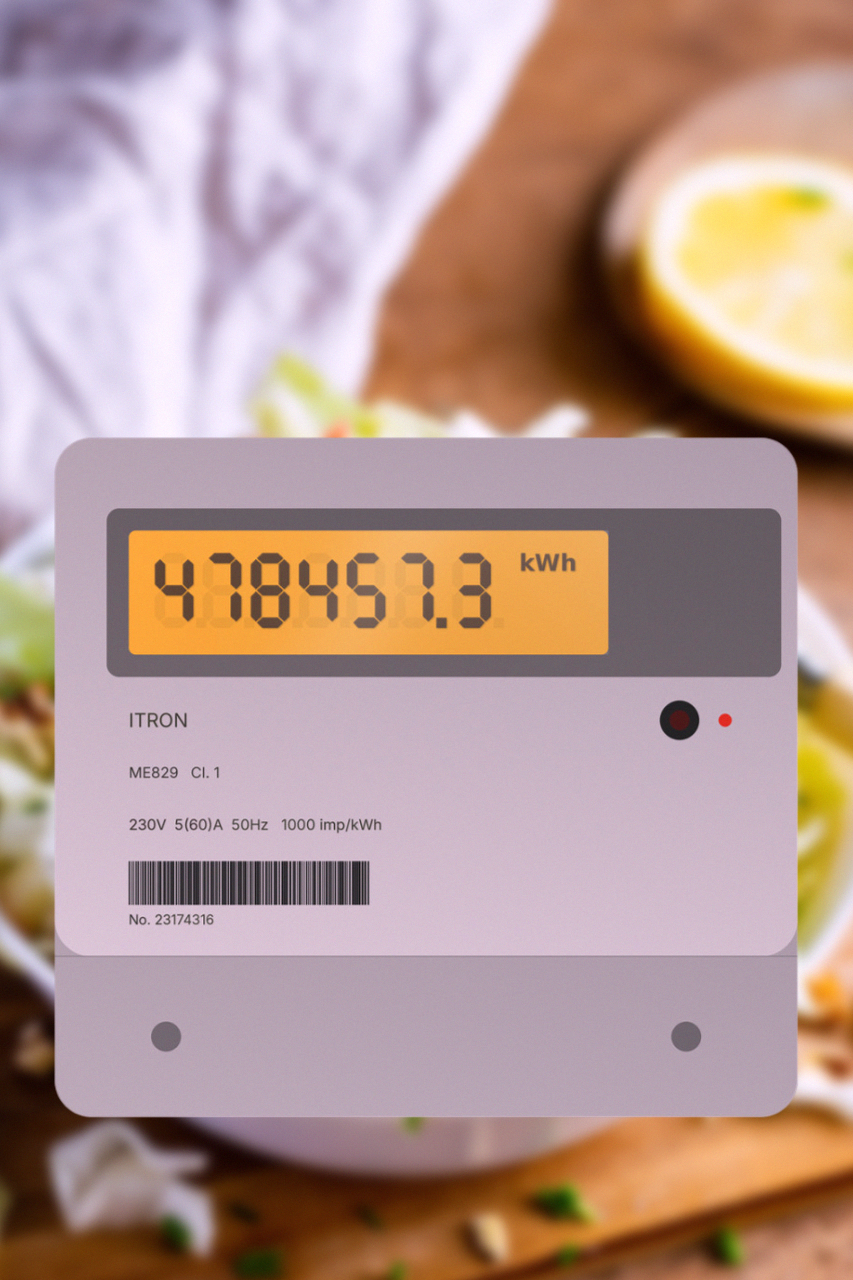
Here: 478457.3 kWh
